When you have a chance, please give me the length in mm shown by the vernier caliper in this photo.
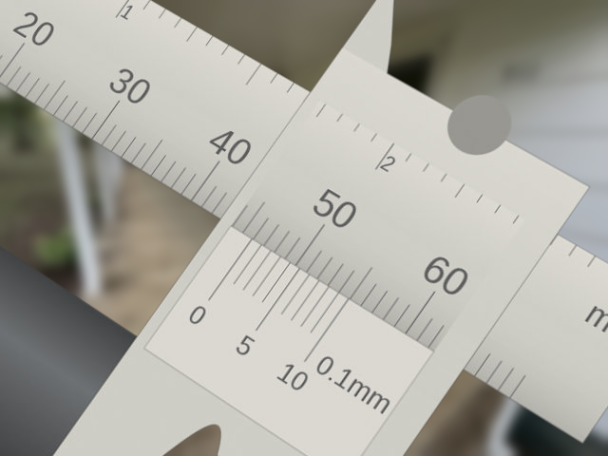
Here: 45.9 mm
